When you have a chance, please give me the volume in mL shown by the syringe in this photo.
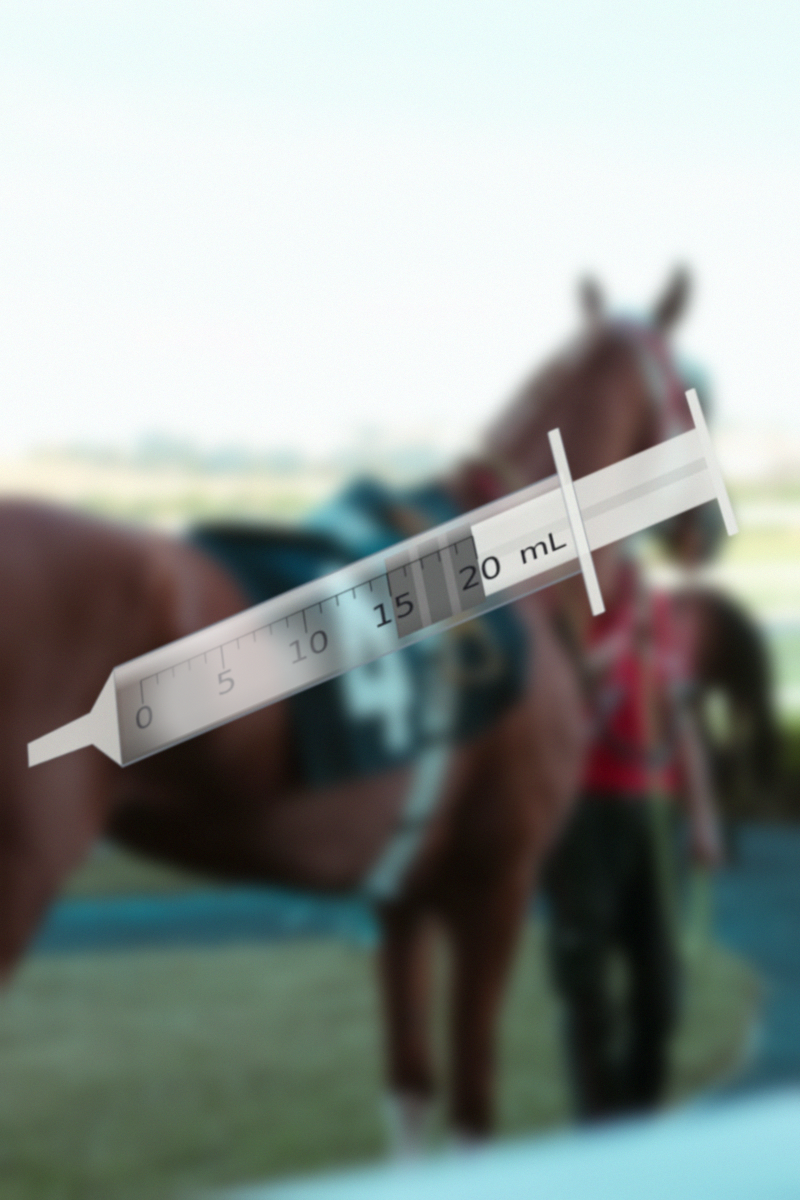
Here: 15 mL
